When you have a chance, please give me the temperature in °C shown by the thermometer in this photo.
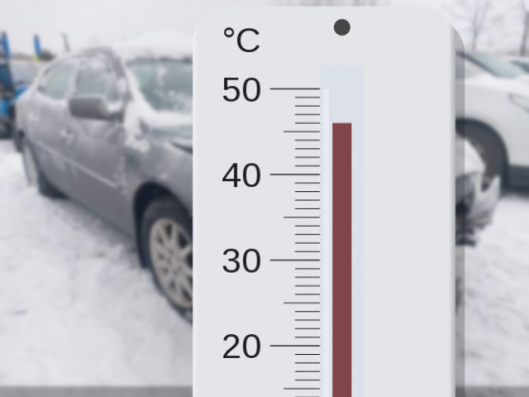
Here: 46 °C
